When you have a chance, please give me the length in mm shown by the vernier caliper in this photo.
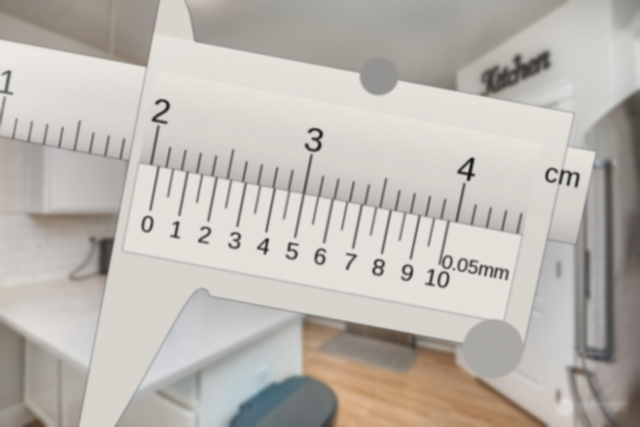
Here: 20.5 mm
